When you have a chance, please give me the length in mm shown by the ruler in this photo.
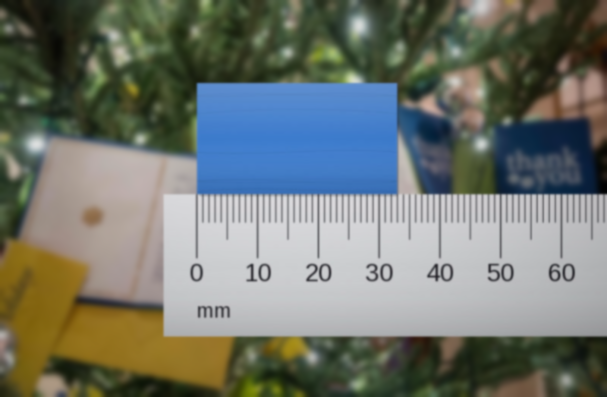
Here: 33 mm
